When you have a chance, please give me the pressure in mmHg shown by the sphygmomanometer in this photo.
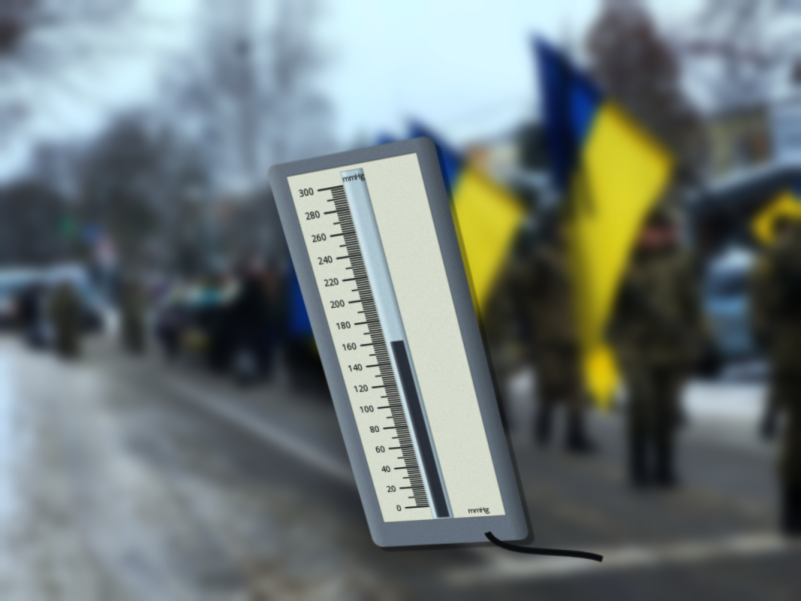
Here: 160 mmHg
